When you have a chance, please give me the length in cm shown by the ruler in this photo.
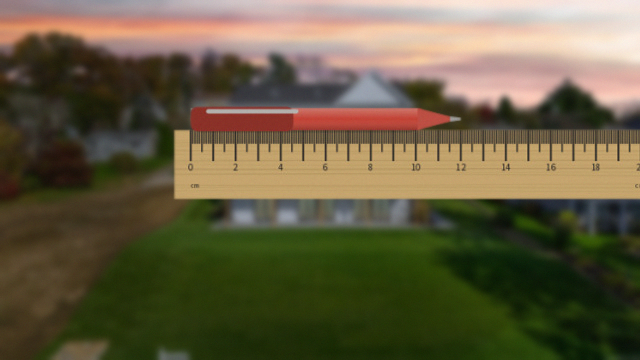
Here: 12 cm
